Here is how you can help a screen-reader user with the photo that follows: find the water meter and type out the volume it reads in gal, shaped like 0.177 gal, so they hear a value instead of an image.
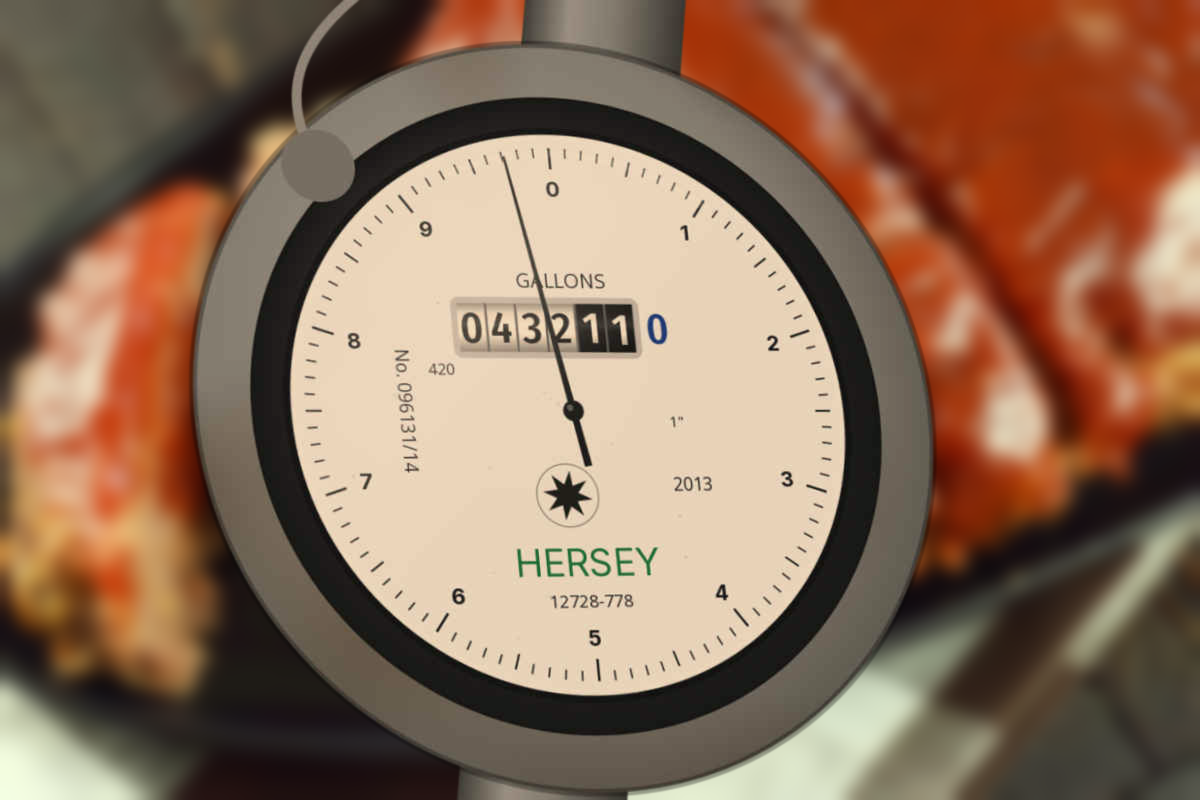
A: 432109.7 gal
